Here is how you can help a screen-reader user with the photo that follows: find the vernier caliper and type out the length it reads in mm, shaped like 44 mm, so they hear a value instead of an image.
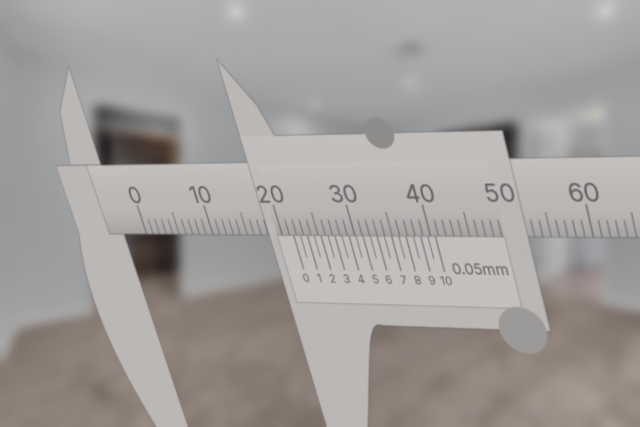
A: 21.6 mm
